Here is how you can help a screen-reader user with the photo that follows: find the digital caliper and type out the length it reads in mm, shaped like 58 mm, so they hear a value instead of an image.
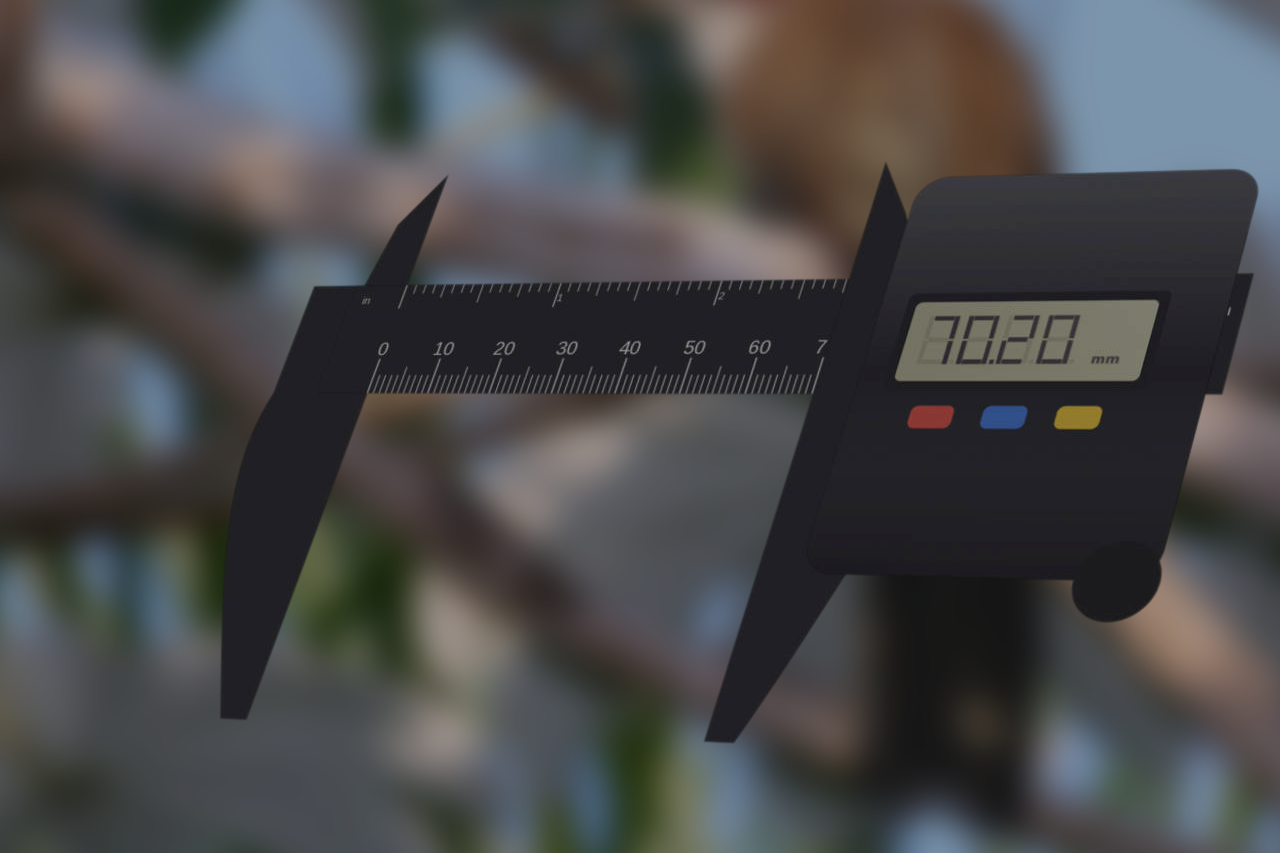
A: 70.20 mm
